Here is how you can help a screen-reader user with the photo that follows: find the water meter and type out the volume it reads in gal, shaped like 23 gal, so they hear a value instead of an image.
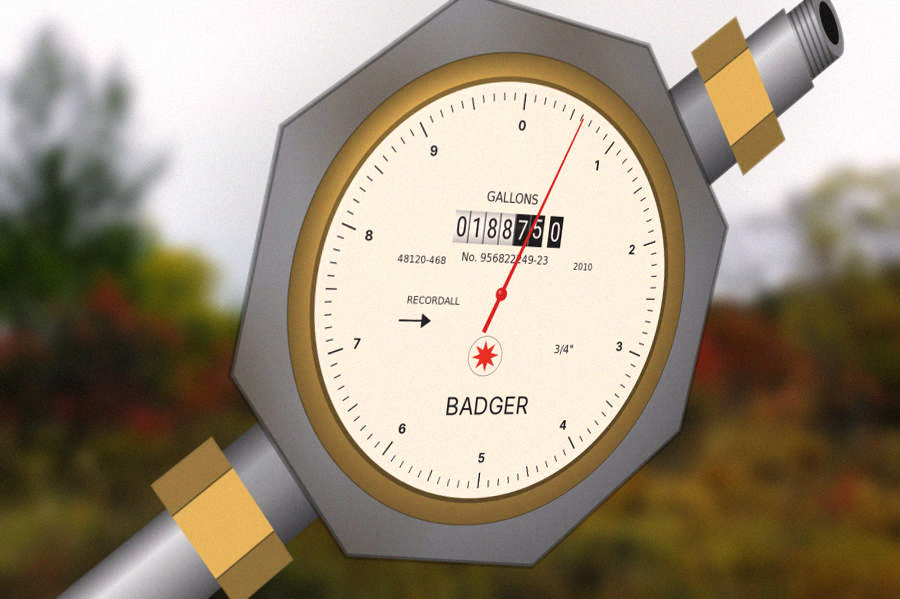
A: 188750.6 gal
